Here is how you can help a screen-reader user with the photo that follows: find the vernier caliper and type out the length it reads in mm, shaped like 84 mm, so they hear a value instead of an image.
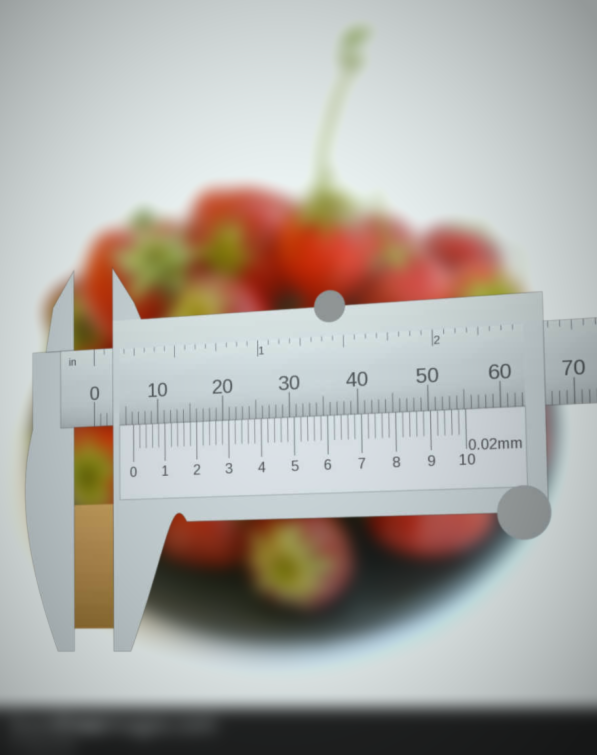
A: 6.2 mm
